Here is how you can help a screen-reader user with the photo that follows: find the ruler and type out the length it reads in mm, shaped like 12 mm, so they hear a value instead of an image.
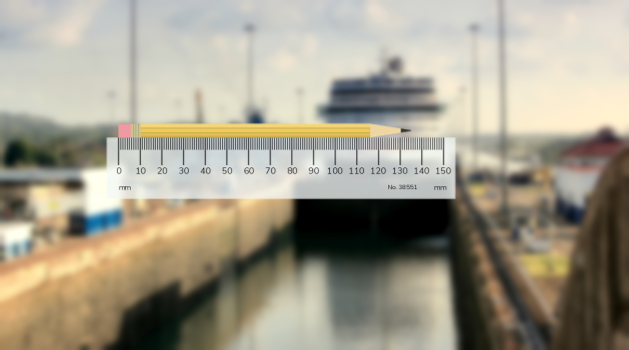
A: 135 mm
